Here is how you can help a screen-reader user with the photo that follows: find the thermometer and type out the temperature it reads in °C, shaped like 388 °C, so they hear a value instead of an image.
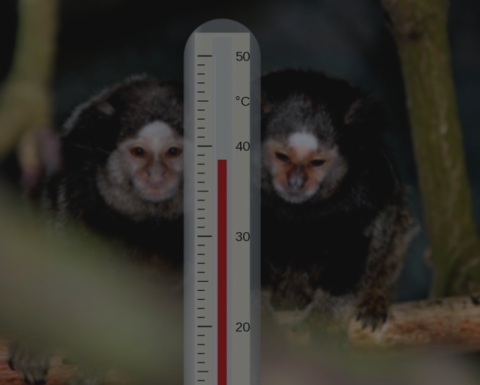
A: 38.5 °C
